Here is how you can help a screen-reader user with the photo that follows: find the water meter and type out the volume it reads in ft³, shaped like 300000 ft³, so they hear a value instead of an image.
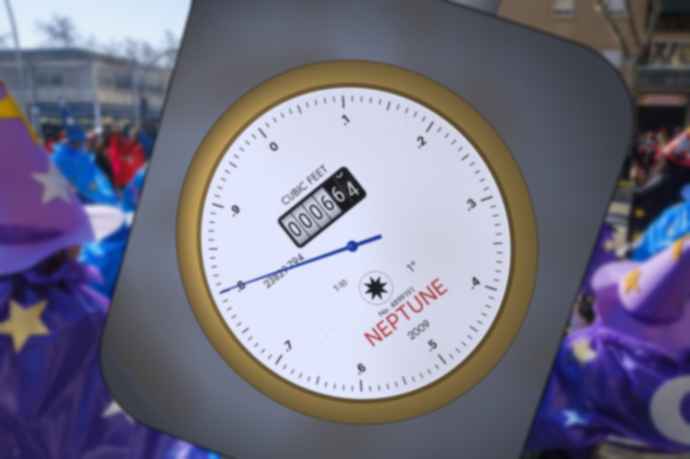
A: 663.80 ft³
